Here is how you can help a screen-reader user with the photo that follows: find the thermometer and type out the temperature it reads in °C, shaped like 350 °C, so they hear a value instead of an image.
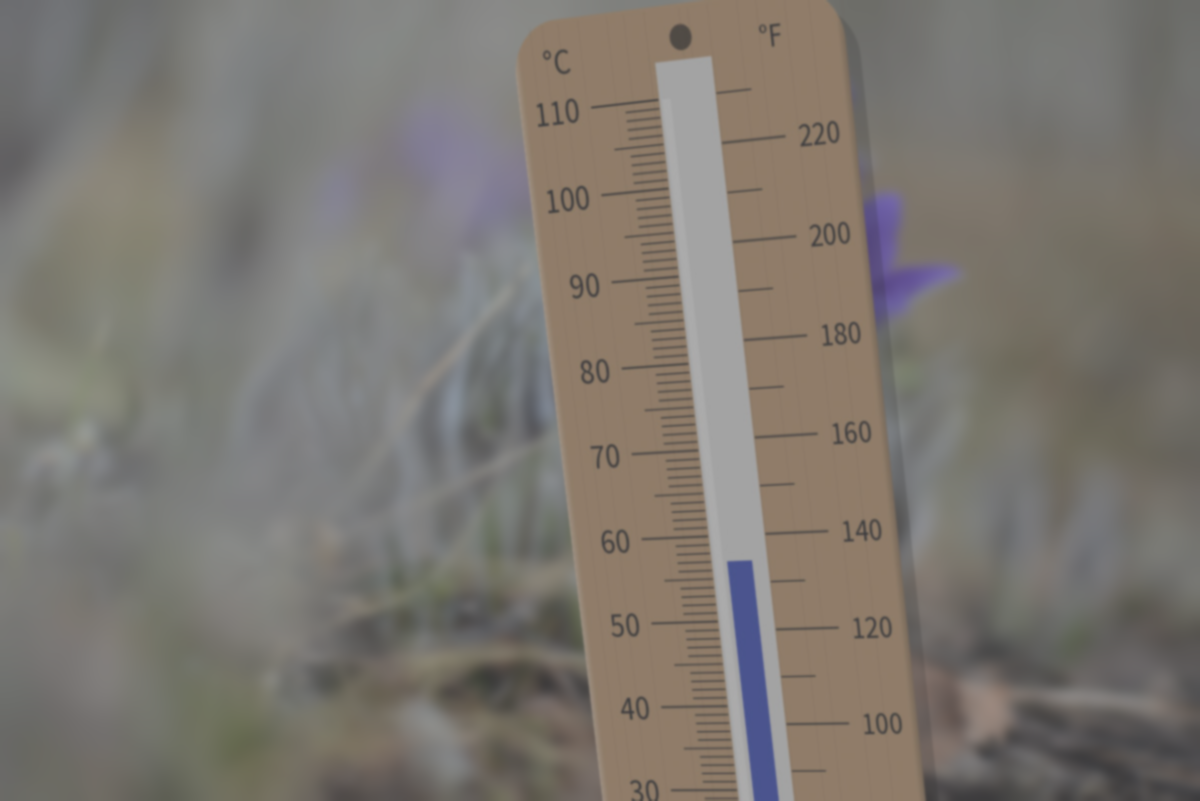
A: 57 °C
